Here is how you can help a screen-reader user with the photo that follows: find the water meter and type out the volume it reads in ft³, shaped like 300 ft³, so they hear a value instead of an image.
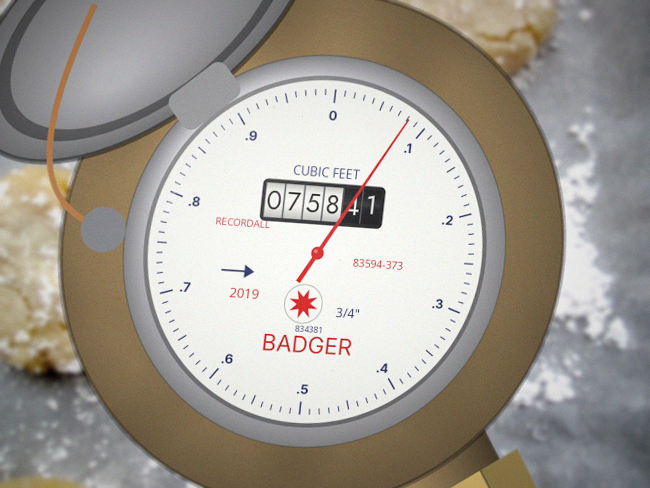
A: 75841.08 ft³
